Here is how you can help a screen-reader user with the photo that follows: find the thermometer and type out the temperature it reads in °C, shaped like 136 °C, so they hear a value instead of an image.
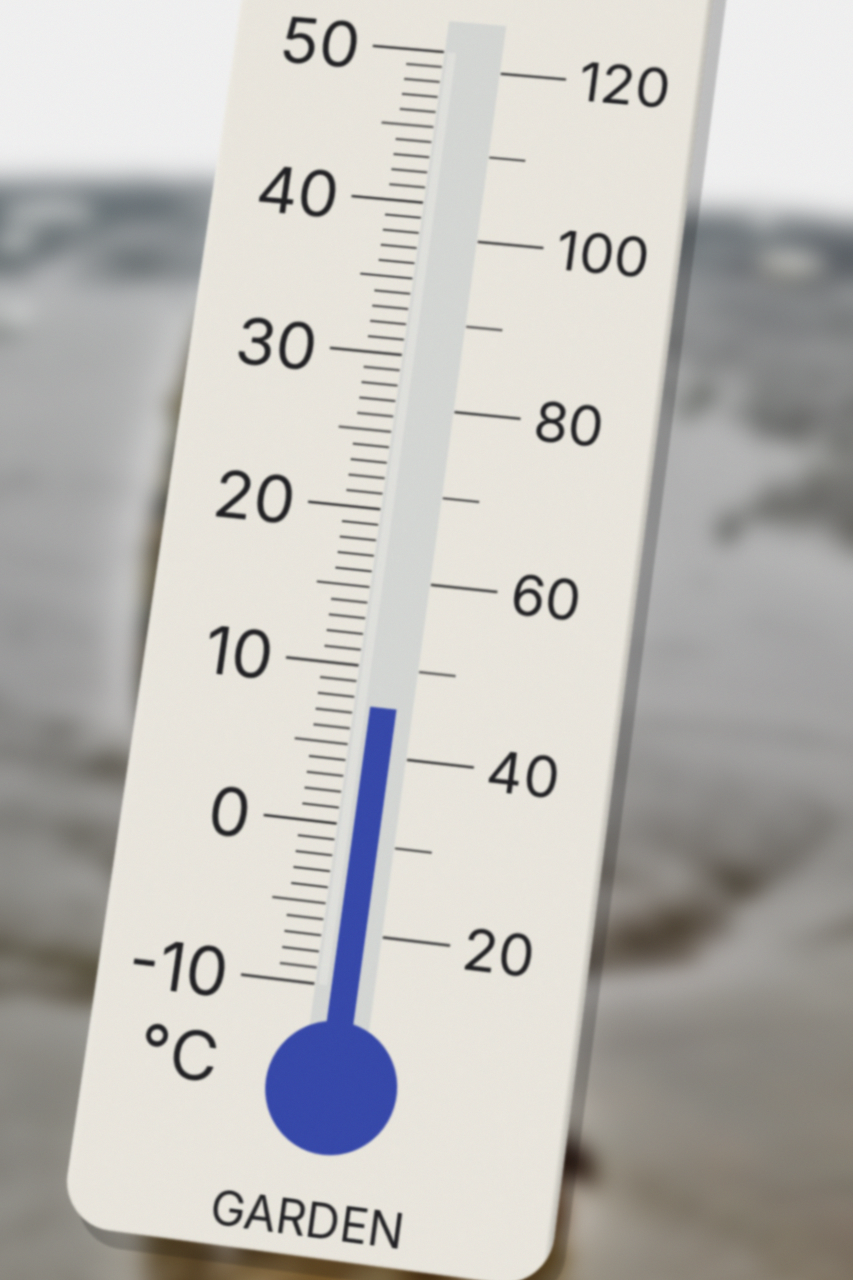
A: 7.5 °C
